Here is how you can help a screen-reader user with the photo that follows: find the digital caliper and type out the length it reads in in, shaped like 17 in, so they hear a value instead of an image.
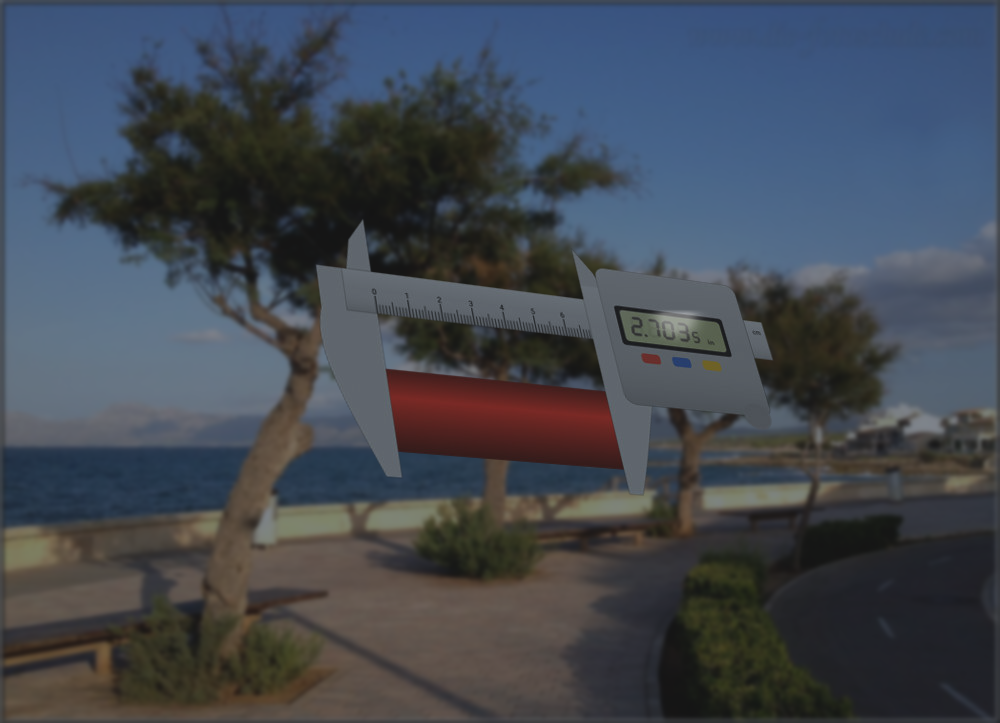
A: 2.7035 in
